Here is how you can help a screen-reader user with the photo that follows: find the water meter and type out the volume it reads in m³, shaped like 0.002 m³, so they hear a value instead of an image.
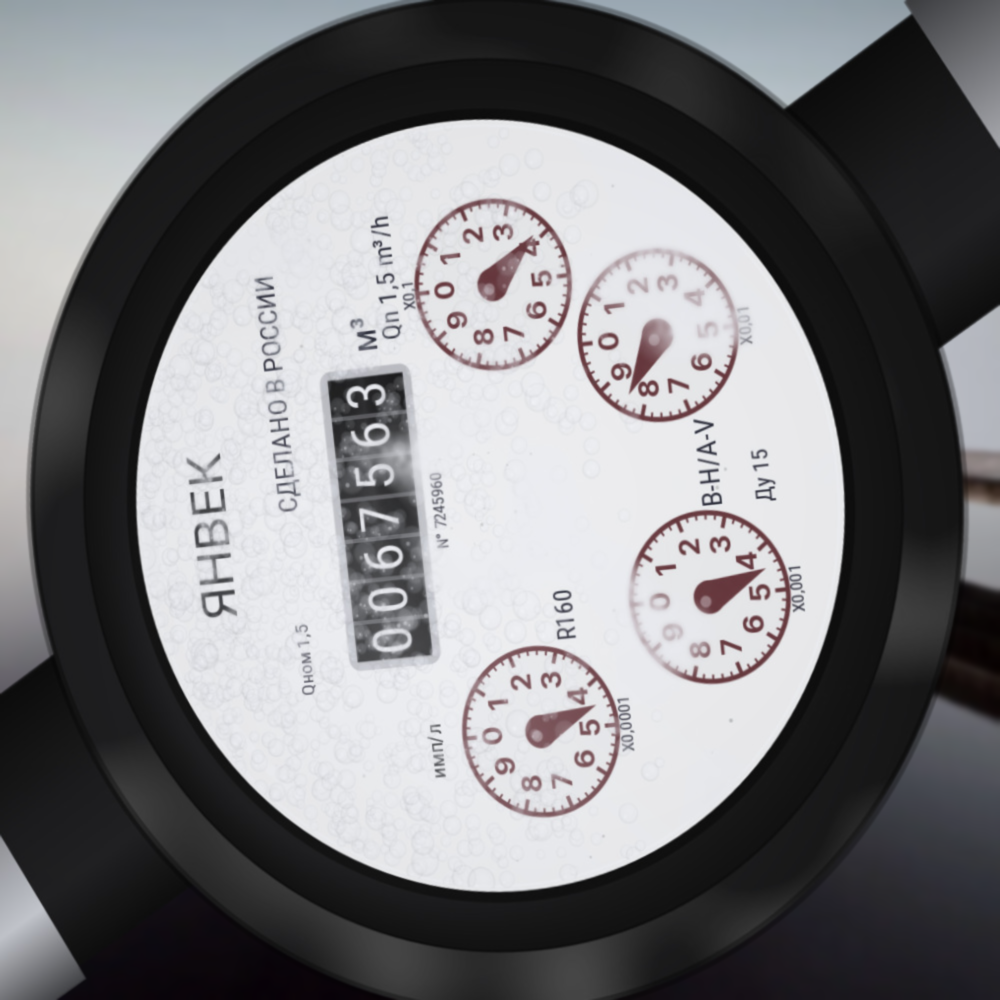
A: 67563.3844 m³
